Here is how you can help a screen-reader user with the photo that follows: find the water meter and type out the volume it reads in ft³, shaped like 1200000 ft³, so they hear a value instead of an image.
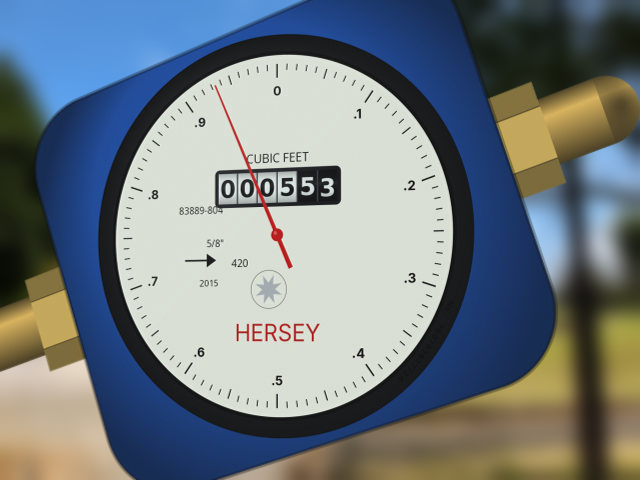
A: 552.93 ft³
